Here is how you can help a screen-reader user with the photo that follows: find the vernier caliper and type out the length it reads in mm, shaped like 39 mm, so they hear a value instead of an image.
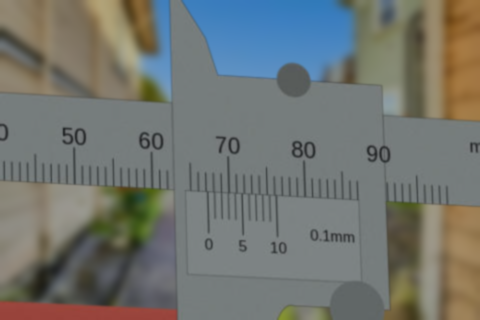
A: 67.2 mm
